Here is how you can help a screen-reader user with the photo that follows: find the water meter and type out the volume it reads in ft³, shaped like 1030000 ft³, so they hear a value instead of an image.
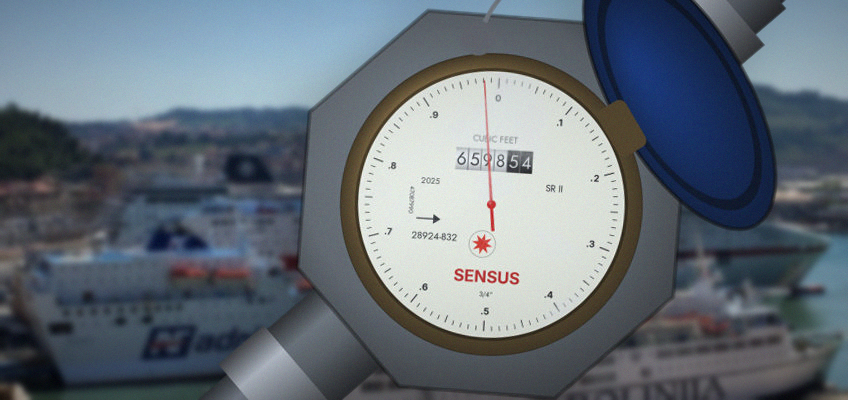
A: 659853.98 ft³
